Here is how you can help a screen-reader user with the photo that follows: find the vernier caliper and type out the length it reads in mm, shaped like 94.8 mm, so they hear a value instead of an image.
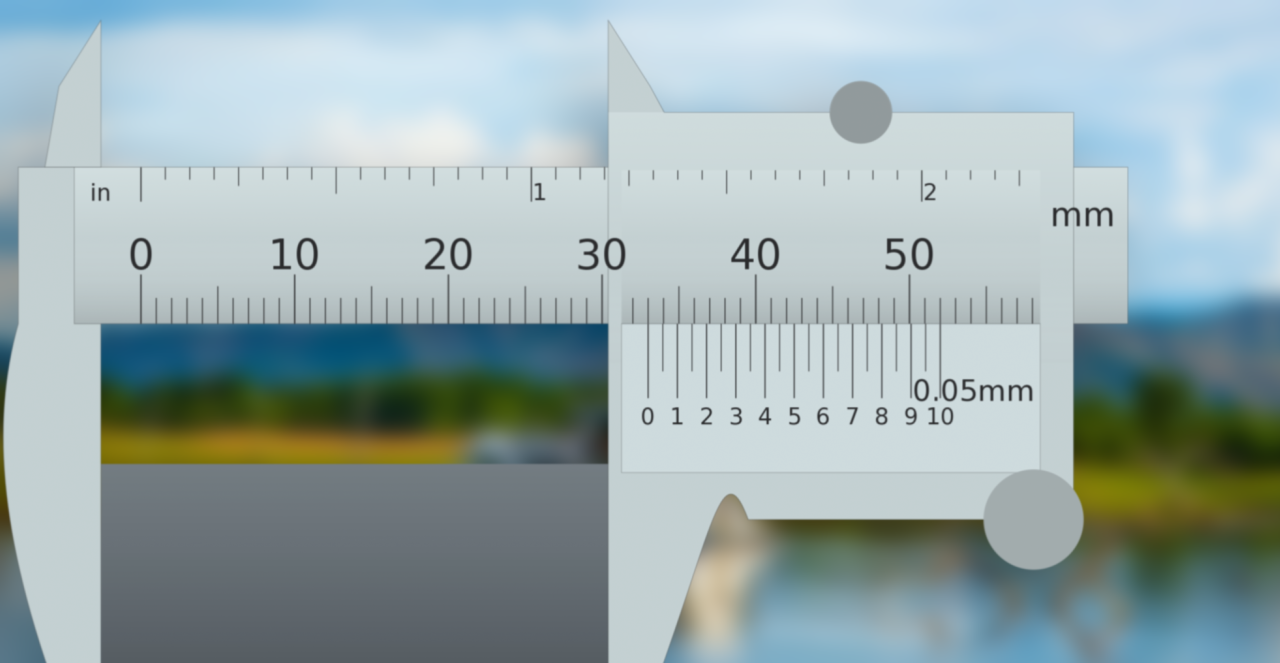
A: 33.0 mm
